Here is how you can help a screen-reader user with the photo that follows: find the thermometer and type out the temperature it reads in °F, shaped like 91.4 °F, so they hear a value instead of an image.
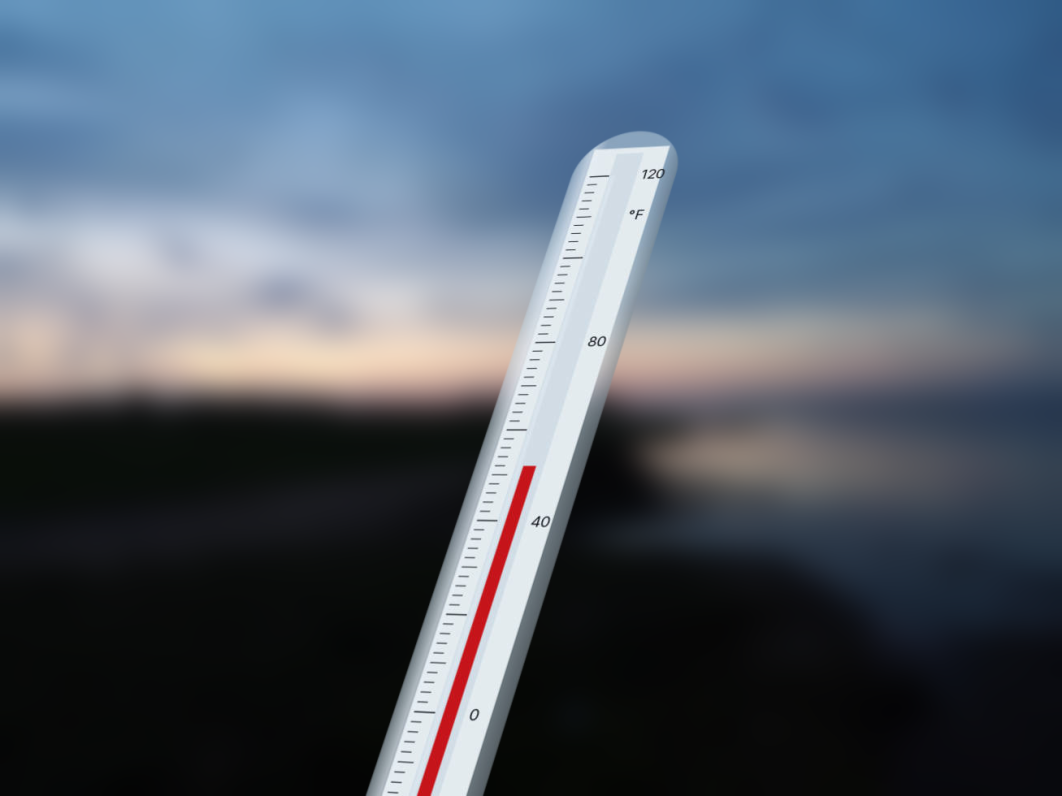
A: 52 °F
